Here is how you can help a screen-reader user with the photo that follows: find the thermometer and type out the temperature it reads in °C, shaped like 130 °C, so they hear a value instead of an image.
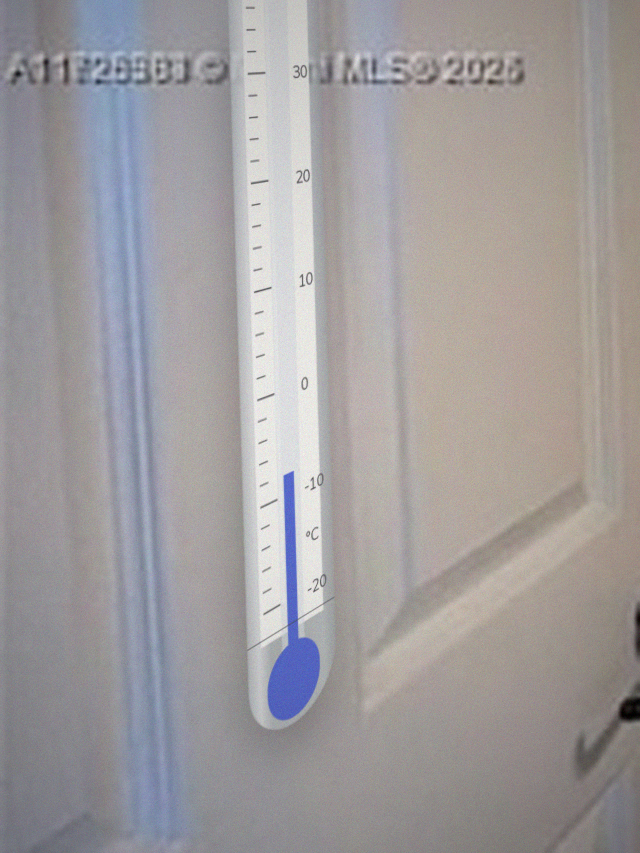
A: -8 °C
